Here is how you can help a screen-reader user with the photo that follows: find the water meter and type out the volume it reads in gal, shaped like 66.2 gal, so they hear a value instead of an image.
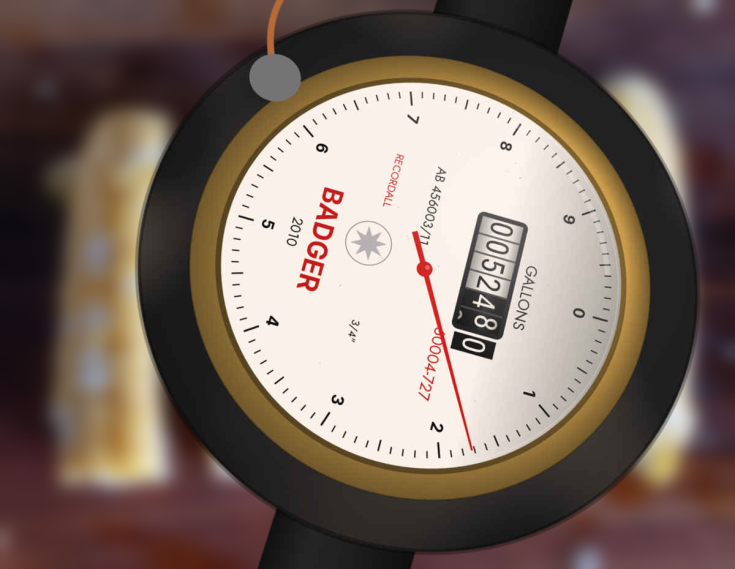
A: 52481.7 gal
